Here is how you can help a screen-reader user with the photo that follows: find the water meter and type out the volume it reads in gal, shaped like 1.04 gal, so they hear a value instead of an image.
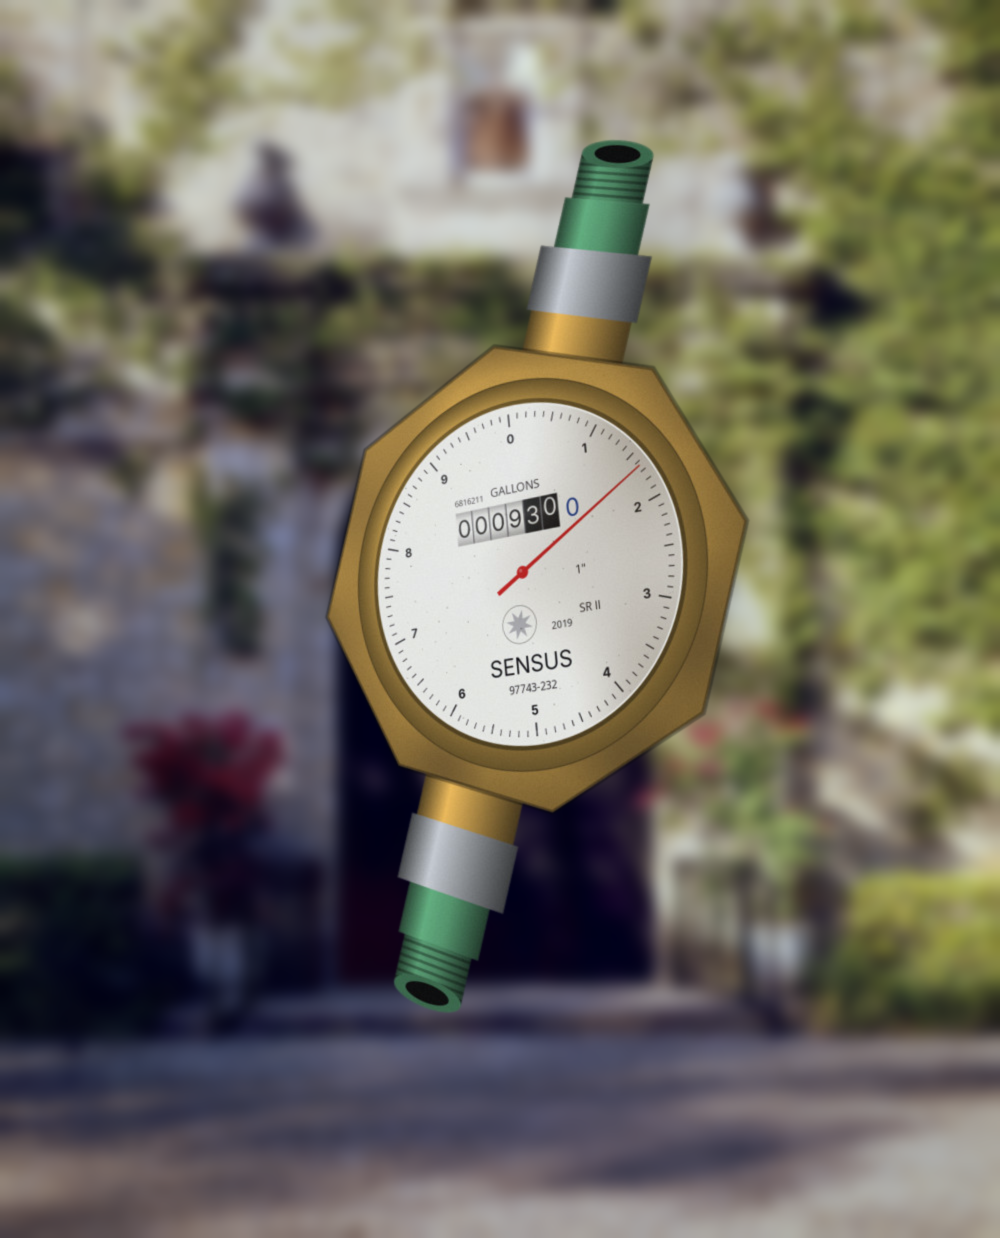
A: 9301.6 gal
